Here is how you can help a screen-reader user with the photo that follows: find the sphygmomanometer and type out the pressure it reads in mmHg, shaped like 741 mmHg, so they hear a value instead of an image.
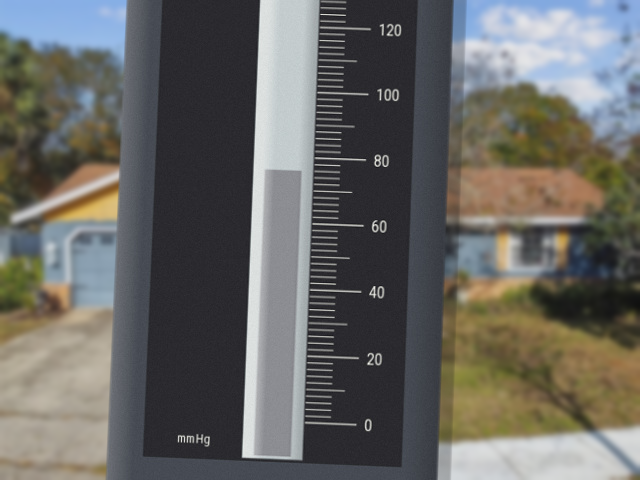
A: 76 mmHg
